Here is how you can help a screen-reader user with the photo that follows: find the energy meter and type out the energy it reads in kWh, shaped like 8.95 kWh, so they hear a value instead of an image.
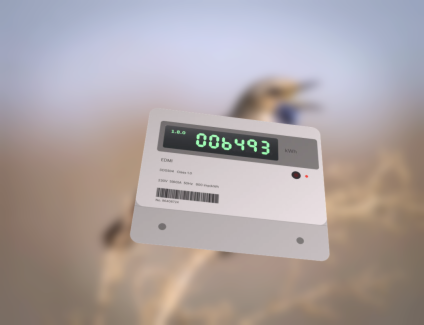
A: 6493 kWh
